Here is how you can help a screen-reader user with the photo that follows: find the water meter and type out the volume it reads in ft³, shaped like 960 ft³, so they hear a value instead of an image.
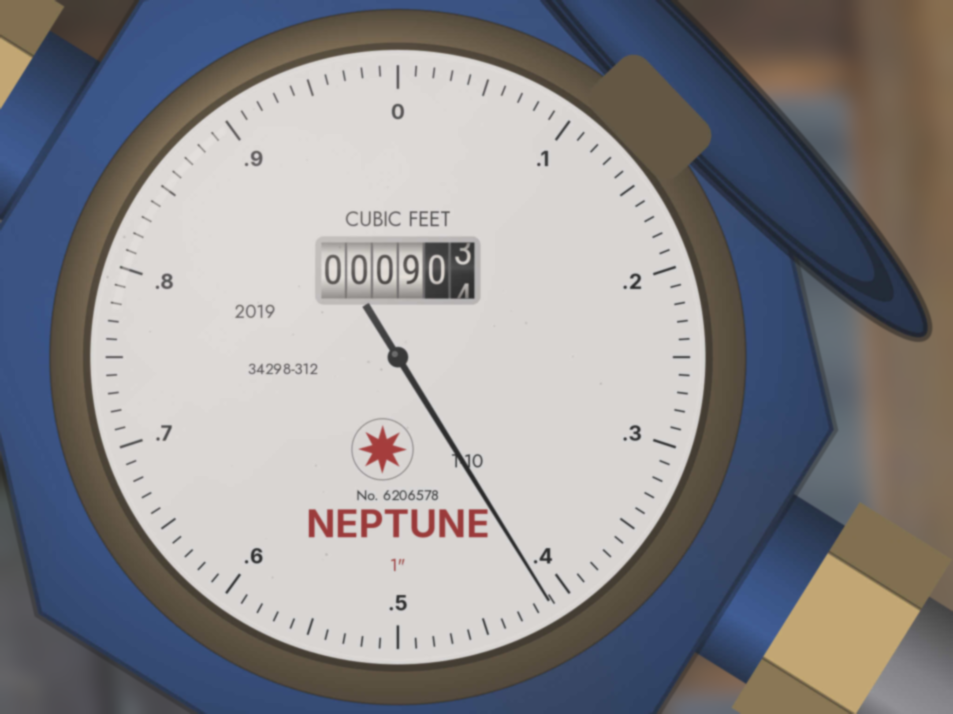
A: 903.41 ft³
